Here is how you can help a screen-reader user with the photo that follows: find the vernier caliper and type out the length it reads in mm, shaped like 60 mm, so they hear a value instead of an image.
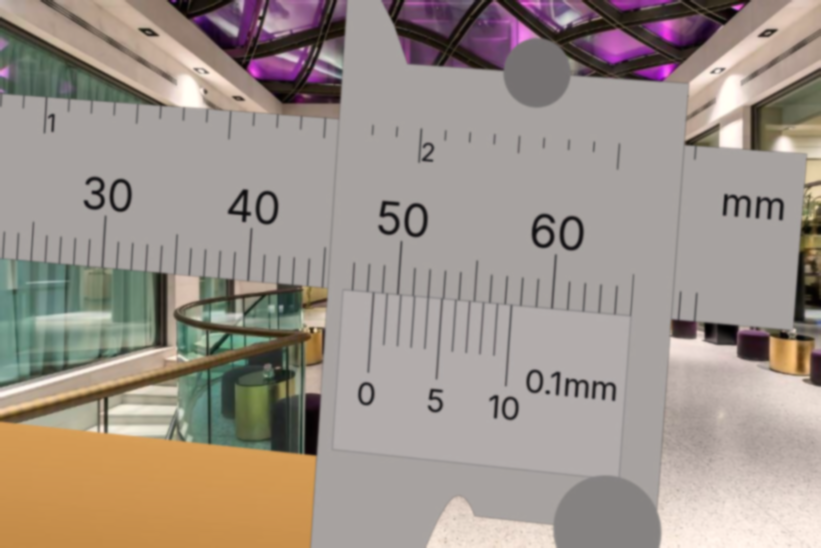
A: 48.4 mm
